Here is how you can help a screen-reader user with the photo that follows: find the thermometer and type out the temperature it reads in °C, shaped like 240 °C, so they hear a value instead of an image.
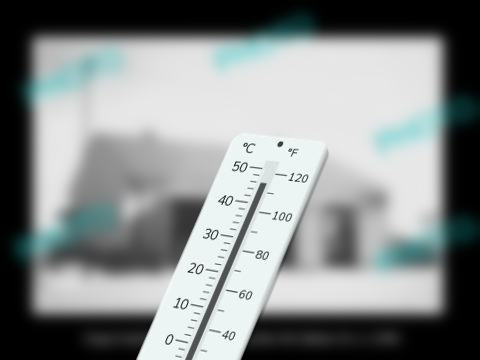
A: 46 °C
